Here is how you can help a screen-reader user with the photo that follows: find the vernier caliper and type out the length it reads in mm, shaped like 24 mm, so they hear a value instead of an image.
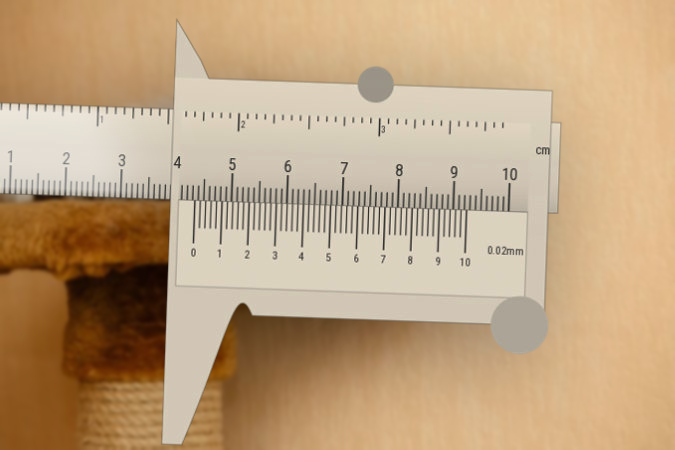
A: 43.4 mm
